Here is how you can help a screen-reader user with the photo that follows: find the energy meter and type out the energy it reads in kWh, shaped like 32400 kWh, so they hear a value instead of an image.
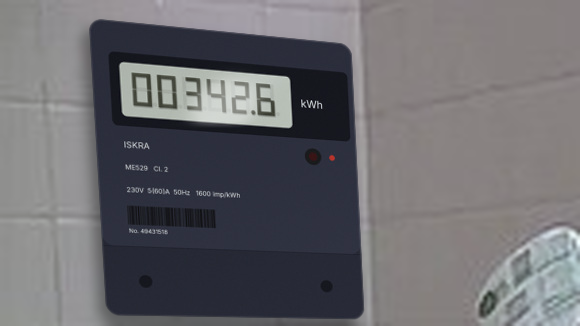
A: 342.6 kWh
